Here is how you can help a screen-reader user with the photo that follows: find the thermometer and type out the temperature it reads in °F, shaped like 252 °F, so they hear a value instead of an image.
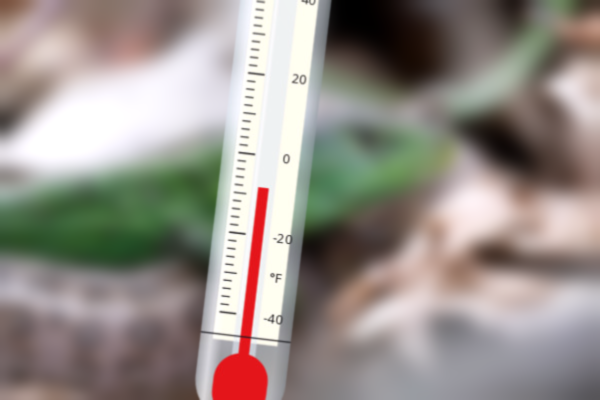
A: -8 °F
